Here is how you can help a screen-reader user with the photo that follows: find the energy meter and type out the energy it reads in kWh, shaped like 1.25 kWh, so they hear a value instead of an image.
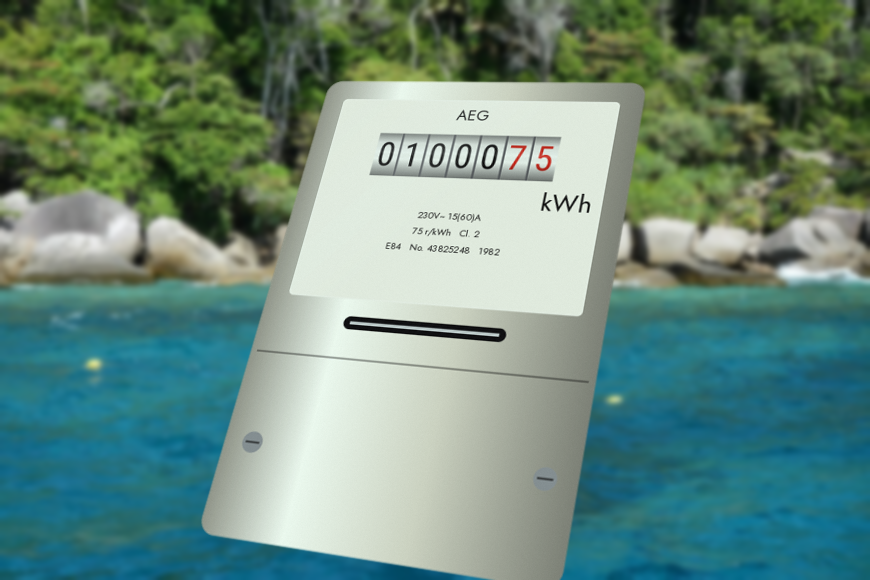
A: 1000.75 kWh
